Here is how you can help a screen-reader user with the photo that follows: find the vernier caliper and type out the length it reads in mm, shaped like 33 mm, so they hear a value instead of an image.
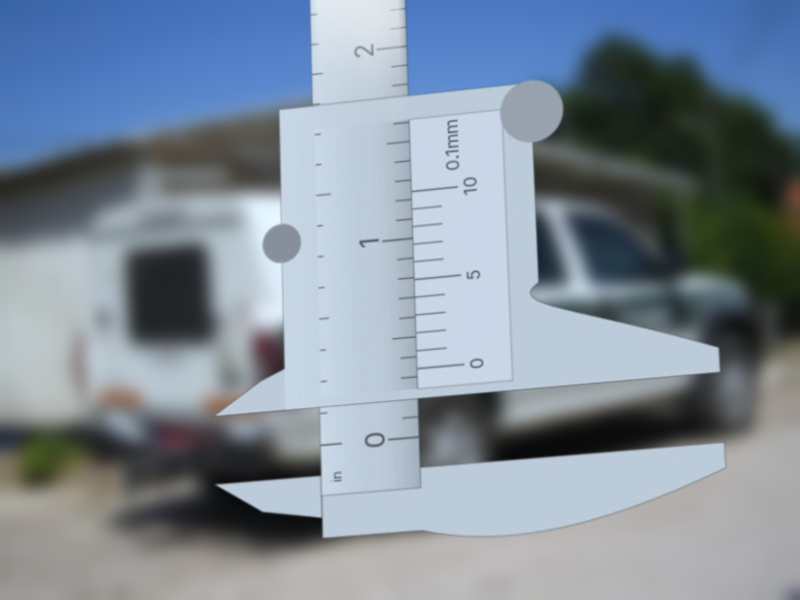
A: 3.4 mm
